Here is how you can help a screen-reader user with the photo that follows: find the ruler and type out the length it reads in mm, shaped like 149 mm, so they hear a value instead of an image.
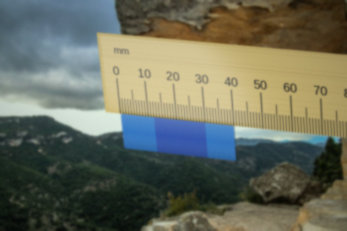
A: 40 mm
